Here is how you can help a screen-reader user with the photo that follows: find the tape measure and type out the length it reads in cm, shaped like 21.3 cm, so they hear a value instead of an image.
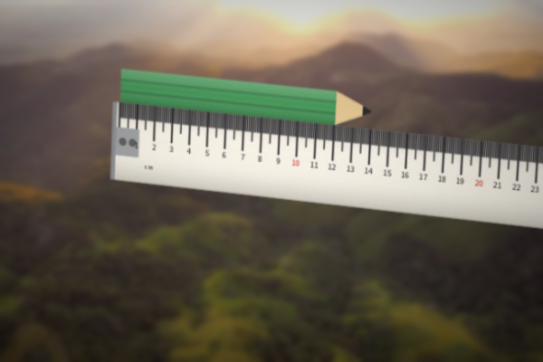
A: 14 cm
